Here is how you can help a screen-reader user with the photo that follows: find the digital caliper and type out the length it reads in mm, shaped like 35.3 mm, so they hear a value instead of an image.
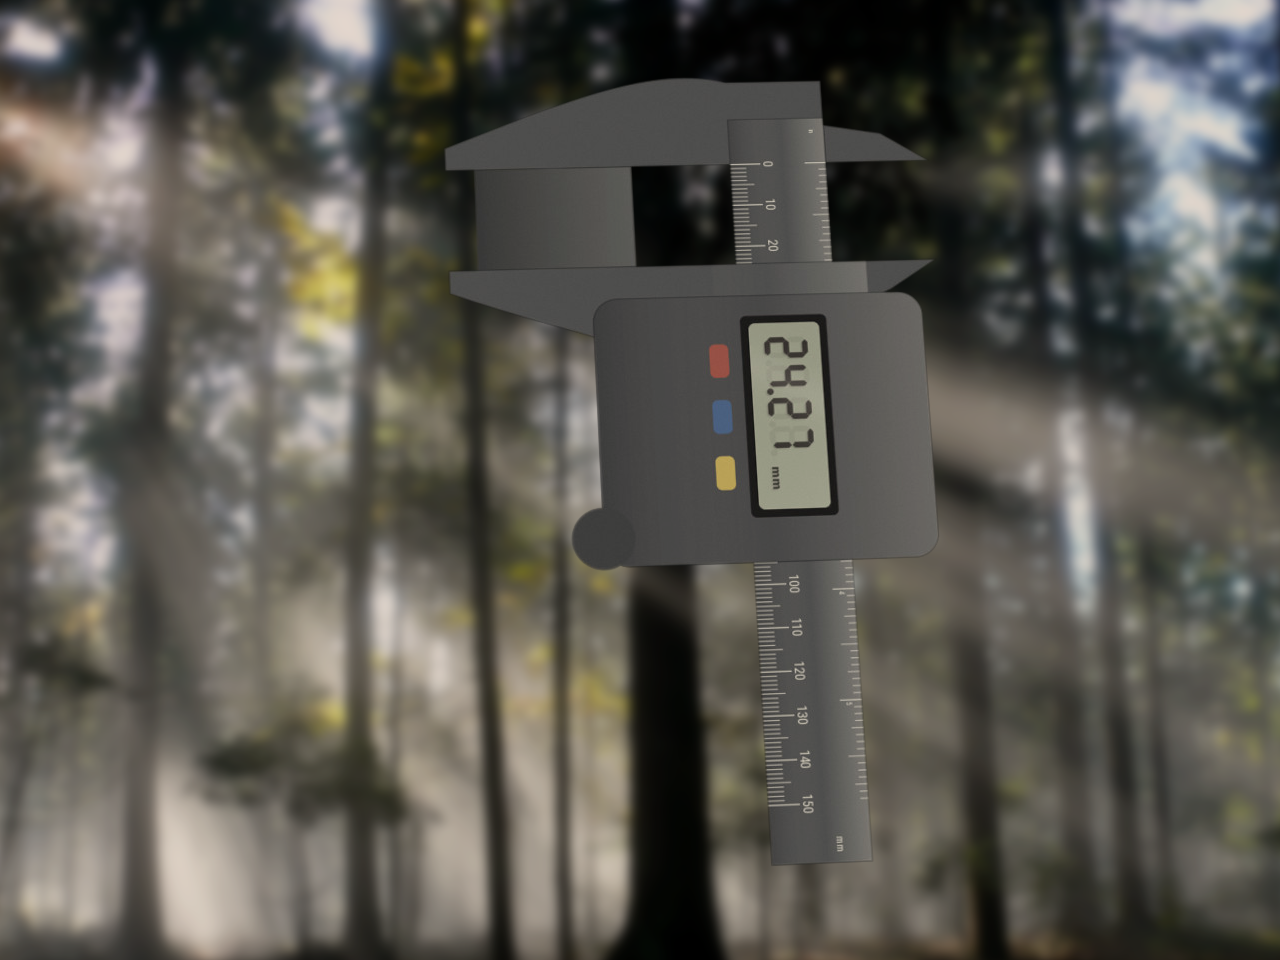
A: 24.27 mm
